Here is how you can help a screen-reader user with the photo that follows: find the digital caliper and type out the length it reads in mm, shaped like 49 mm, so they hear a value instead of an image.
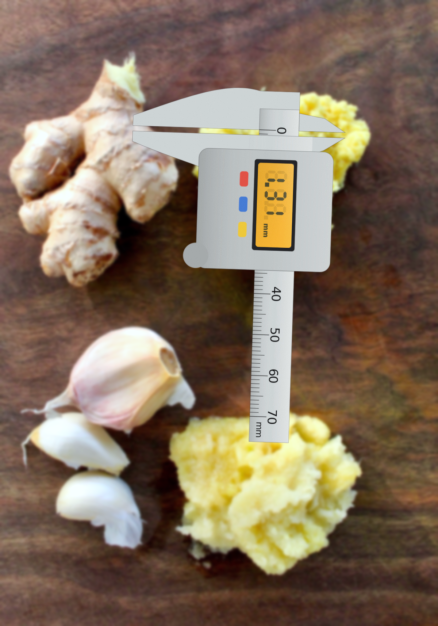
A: 1.31 mm
